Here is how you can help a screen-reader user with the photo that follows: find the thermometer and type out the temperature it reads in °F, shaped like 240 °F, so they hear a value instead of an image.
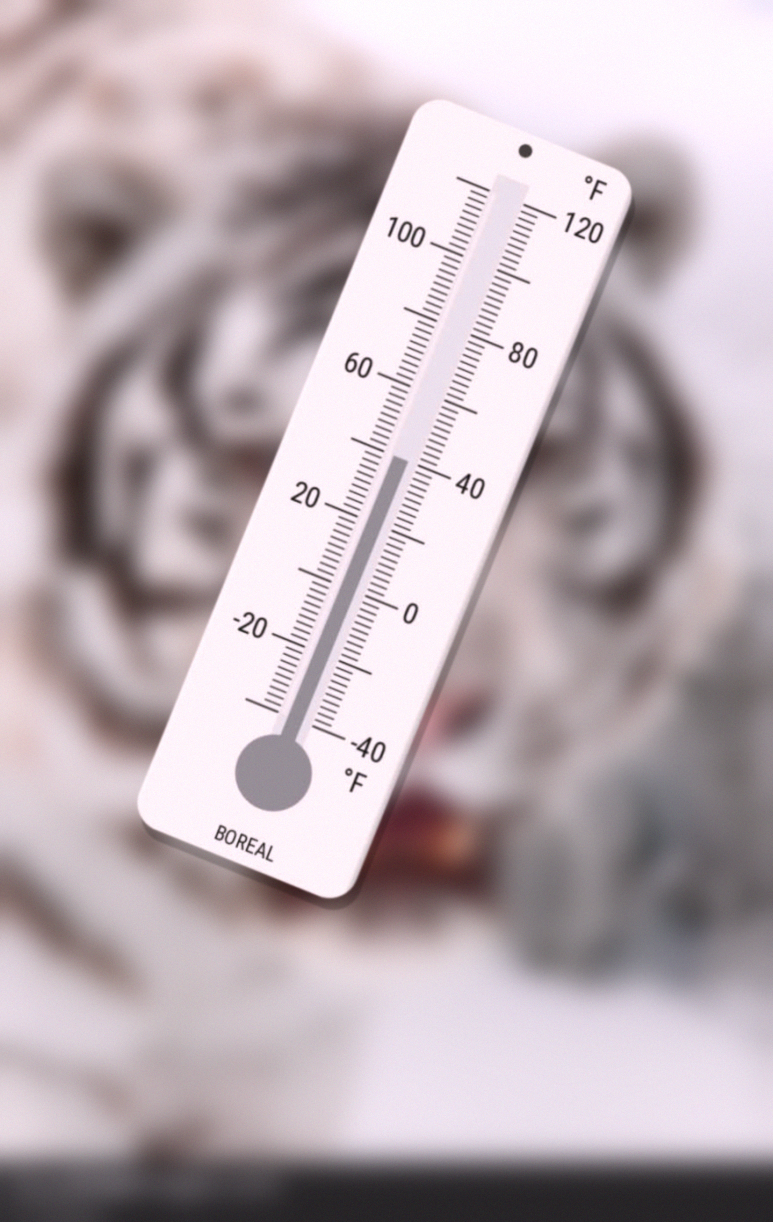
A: 40 °F
